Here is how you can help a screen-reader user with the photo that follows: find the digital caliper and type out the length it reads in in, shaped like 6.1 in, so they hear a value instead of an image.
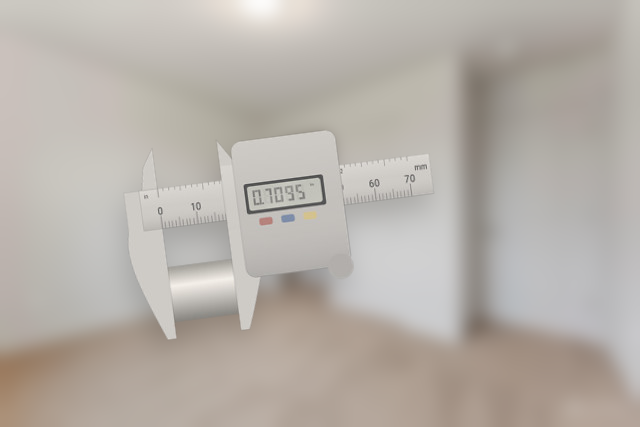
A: 0.7095 in
